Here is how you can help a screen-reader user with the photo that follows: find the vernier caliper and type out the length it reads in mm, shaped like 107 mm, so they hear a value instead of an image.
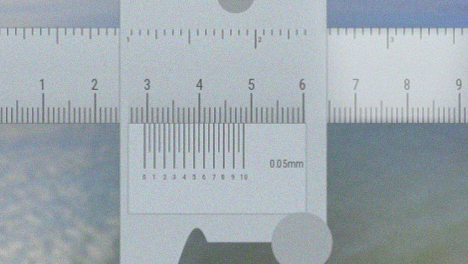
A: 29.5 mm
